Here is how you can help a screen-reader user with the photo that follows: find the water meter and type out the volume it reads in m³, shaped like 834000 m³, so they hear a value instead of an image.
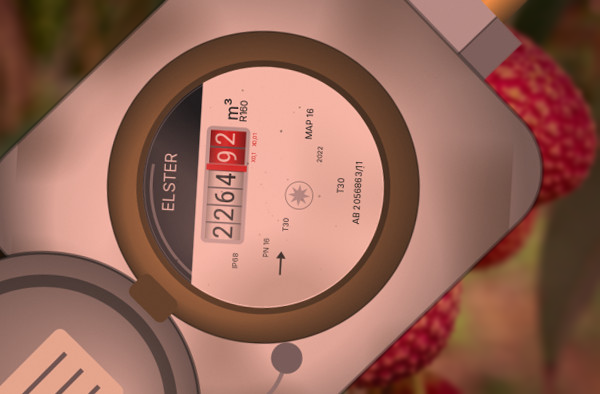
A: 2264.92 m³
